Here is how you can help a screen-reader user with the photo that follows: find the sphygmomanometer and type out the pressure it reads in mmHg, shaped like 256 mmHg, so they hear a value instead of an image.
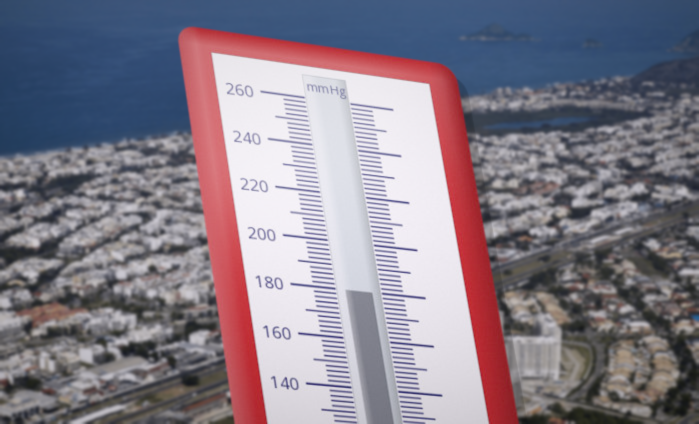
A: 180 mmHg
